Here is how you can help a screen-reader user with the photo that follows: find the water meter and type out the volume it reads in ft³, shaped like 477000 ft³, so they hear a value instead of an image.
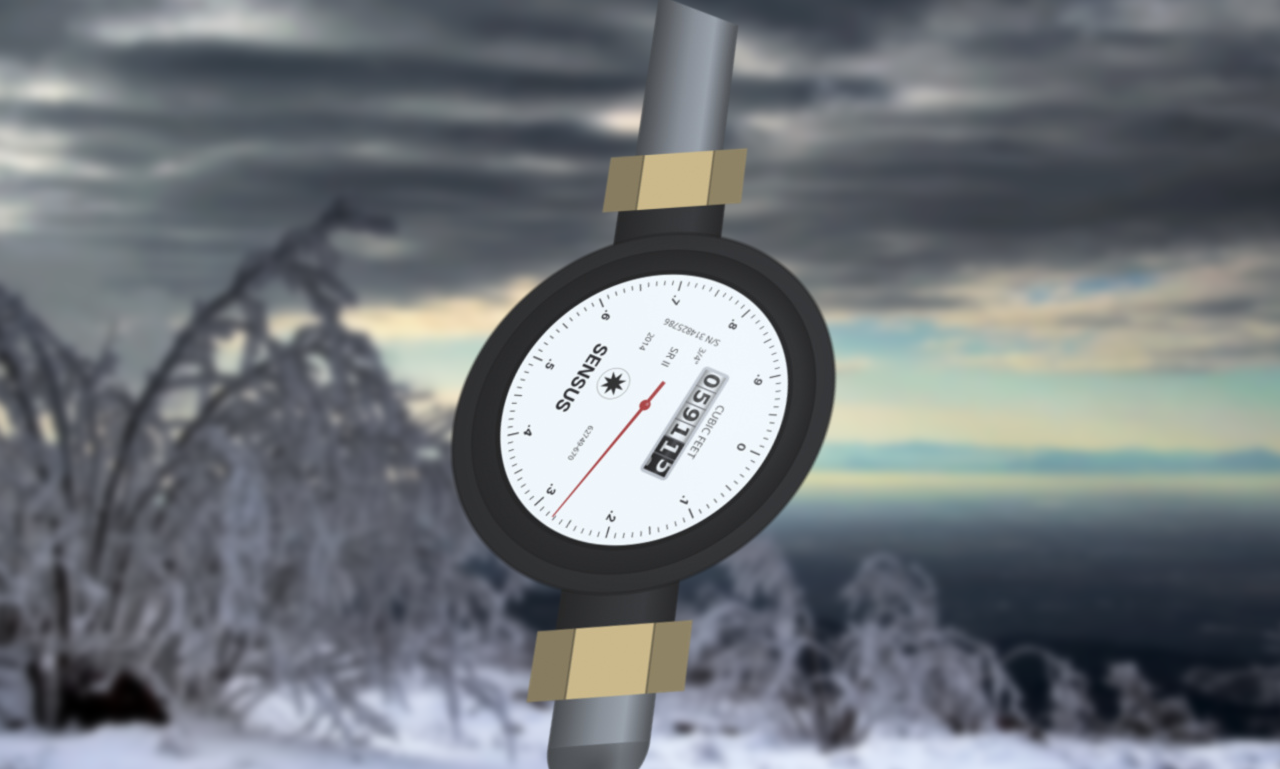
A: 59115.27 ft³
